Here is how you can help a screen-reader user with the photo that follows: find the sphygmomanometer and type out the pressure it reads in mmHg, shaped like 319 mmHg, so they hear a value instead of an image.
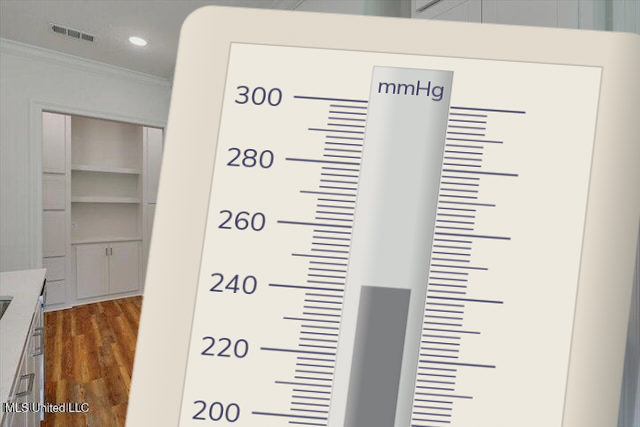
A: 242 mmHg
